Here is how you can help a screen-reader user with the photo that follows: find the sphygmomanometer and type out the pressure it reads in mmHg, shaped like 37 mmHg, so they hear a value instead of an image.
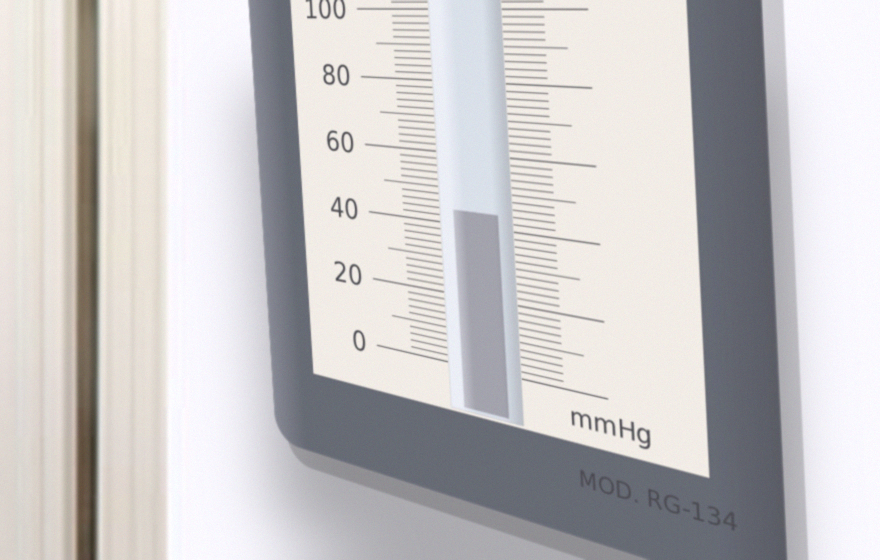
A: 44 mmHg
